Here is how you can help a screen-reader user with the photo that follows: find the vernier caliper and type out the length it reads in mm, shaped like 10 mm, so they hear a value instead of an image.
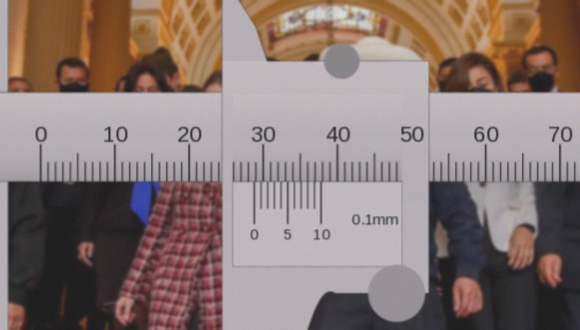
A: 28.8 mm
